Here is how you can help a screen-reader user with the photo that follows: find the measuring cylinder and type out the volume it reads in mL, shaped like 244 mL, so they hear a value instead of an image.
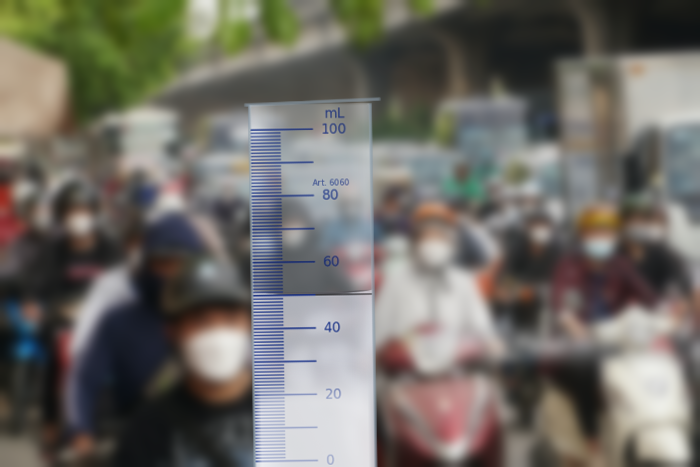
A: 50 mL
